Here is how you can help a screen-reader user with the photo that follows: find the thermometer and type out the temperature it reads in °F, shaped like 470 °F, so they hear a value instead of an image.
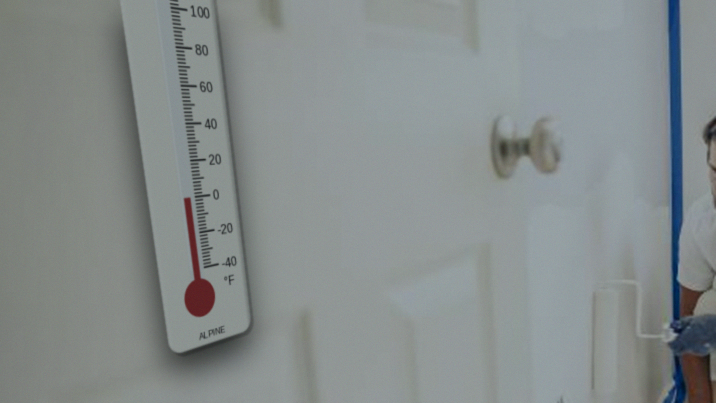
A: 0 °F
